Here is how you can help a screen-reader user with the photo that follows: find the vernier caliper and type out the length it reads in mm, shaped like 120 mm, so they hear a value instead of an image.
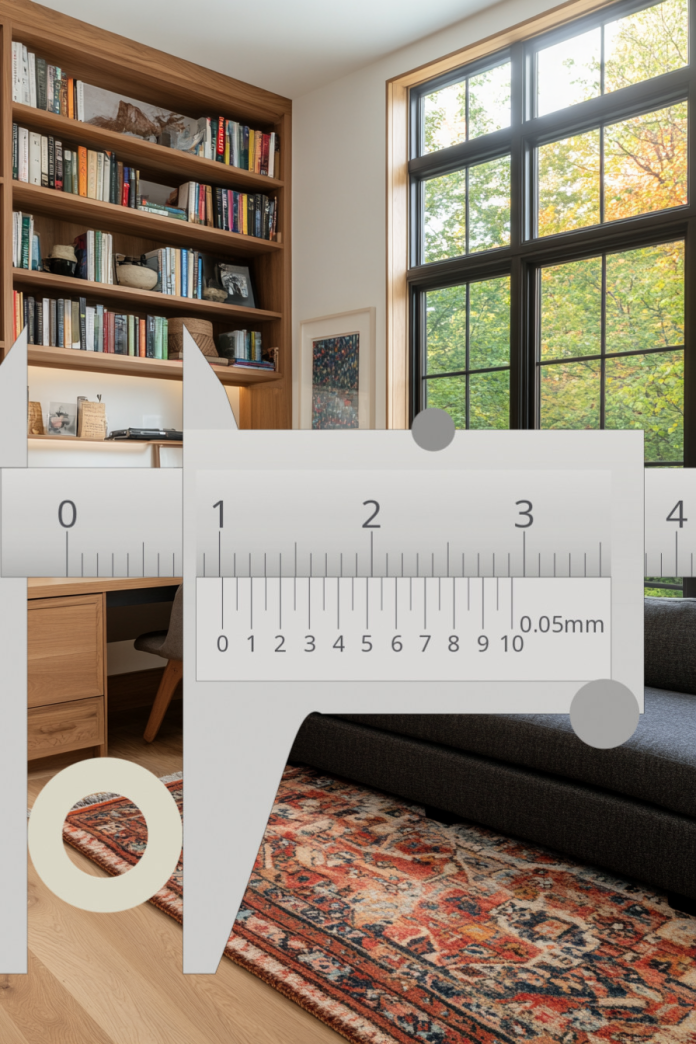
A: 10.2 mm
